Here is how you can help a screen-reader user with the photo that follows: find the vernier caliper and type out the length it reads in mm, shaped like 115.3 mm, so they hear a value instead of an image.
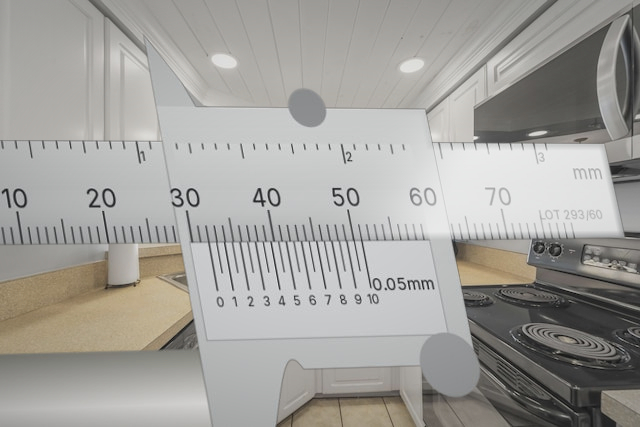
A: 32.0 mm
